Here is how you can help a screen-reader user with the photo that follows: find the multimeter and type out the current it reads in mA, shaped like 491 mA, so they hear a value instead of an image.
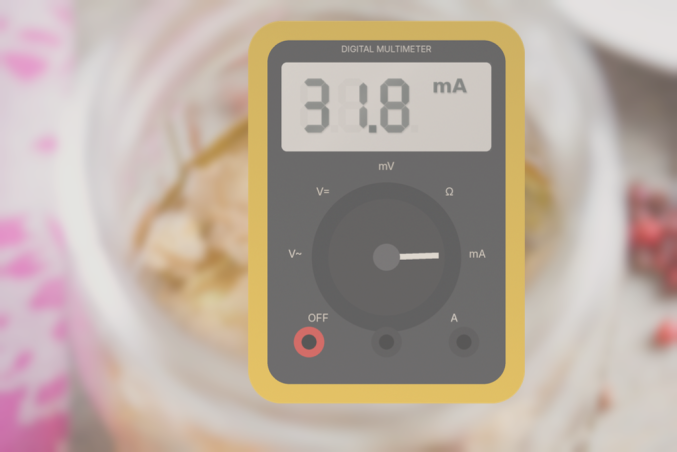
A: 31.8 mA
